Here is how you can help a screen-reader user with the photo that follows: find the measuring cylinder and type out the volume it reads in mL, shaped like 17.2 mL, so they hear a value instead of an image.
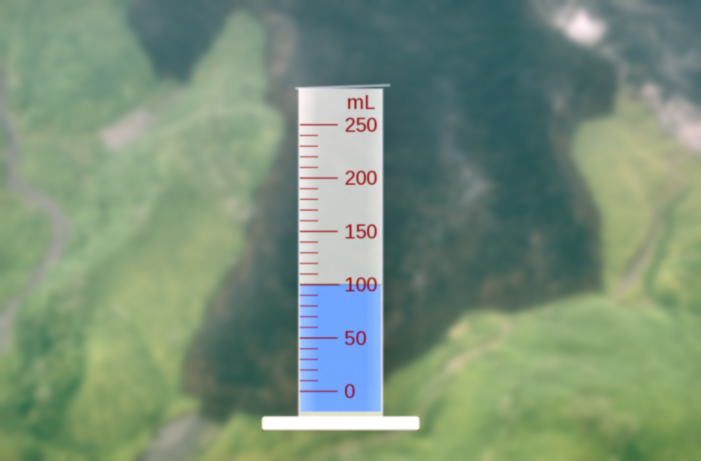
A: 100 mL
